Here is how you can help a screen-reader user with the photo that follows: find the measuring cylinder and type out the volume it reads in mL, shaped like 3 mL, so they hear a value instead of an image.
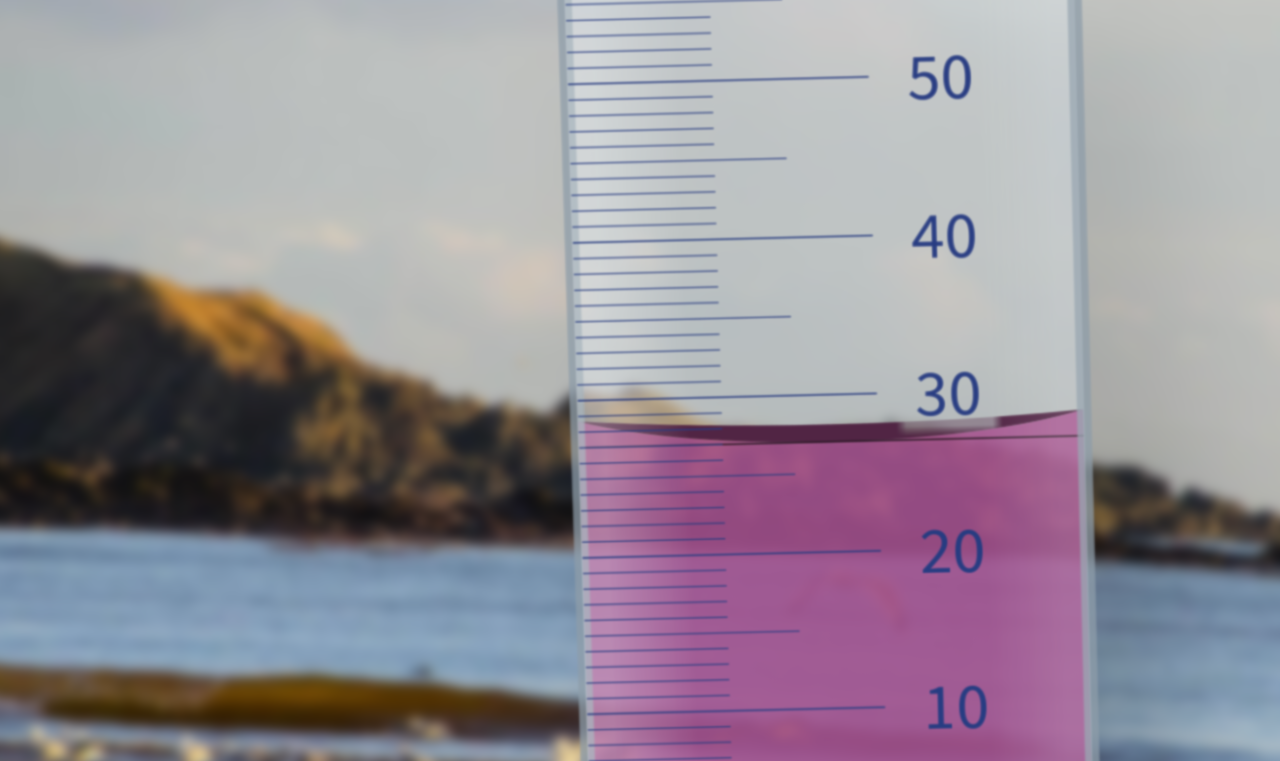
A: 27 mL
